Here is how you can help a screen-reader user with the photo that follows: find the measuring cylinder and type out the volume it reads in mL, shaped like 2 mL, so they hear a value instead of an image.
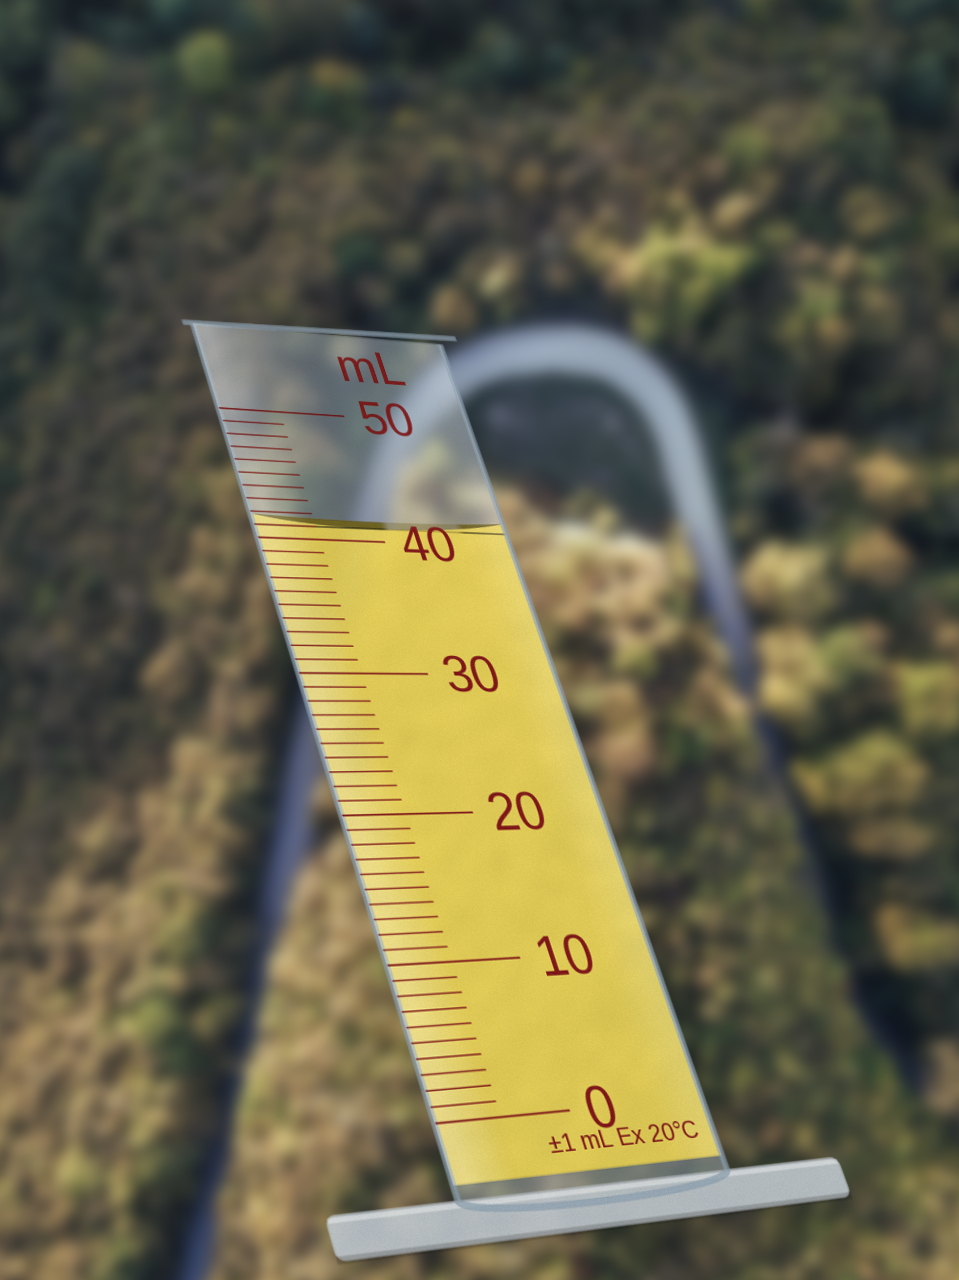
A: 41 mL
